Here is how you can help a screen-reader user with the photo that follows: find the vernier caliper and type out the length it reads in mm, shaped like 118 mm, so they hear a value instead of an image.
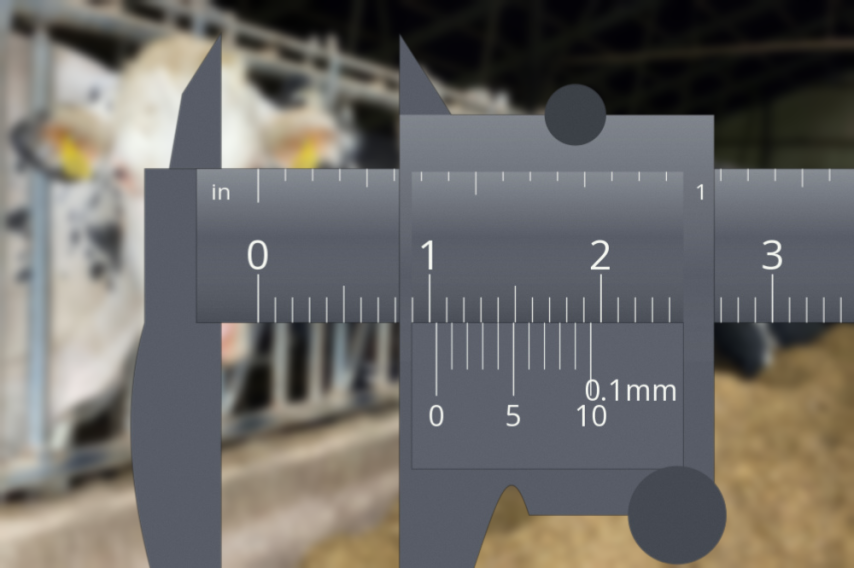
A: 10.4 mm
